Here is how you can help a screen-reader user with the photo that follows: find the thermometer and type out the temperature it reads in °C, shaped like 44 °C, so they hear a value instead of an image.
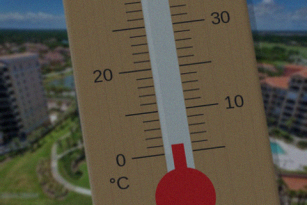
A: 2 °C
